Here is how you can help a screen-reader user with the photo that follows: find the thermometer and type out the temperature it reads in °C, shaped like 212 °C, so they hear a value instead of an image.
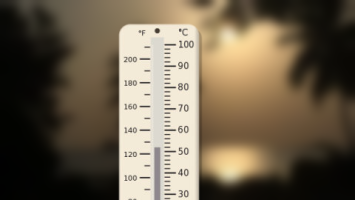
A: 52 °C
